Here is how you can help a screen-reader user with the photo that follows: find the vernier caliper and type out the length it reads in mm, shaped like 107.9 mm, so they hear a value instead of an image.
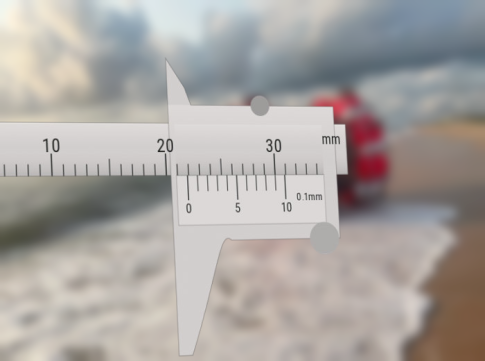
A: 21.9 mm
